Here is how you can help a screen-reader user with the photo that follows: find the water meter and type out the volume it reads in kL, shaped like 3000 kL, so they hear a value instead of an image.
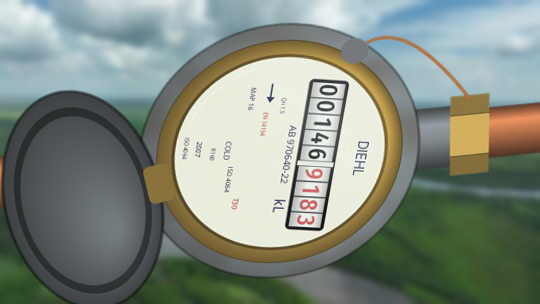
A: 146.9183 kL
